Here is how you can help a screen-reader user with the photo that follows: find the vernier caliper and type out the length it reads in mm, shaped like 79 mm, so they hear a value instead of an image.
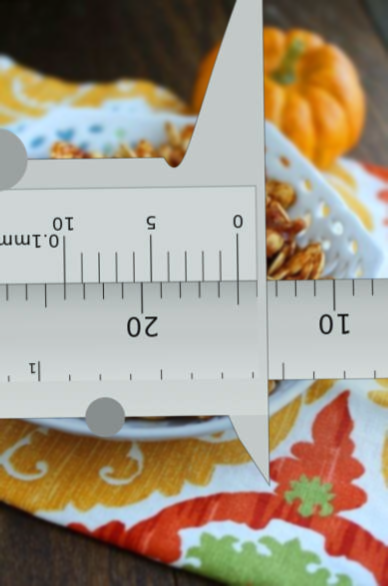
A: 15.0 mm
